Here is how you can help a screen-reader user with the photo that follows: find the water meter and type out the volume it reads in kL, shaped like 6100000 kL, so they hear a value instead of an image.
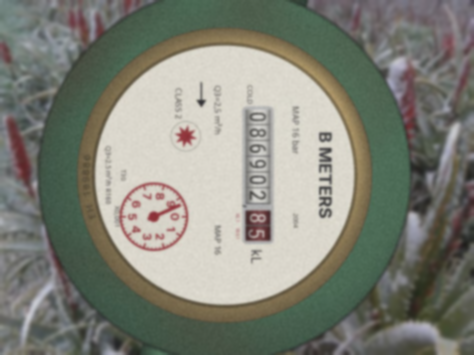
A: 86902.849 kL
